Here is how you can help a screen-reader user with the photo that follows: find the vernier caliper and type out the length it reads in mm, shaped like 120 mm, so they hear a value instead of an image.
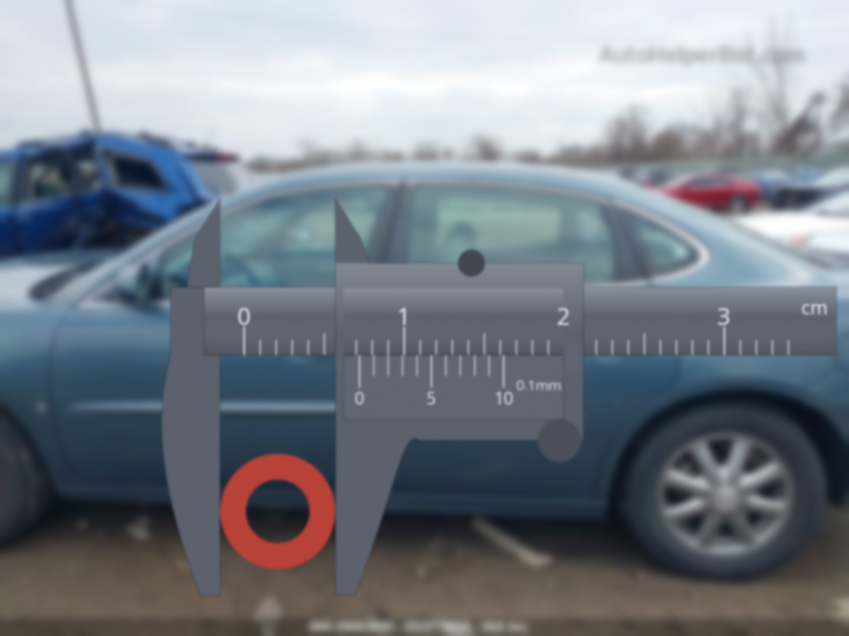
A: 7.2 mm
